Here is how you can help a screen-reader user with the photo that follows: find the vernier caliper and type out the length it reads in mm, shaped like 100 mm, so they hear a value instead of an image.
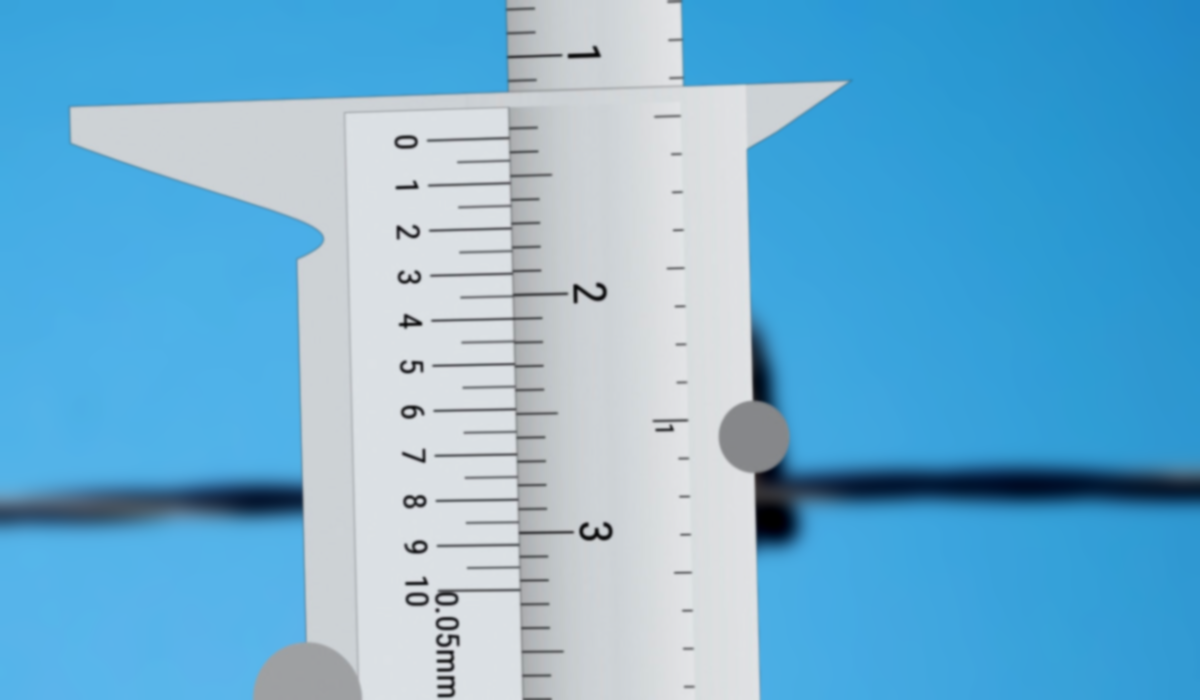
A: 13.4 mm
